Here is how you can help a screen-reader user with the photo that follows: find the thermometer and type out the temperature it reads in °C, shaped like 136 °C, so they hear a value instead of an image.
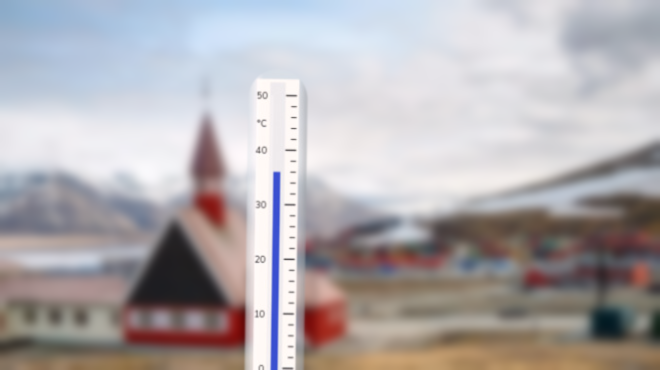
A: 36 °C
